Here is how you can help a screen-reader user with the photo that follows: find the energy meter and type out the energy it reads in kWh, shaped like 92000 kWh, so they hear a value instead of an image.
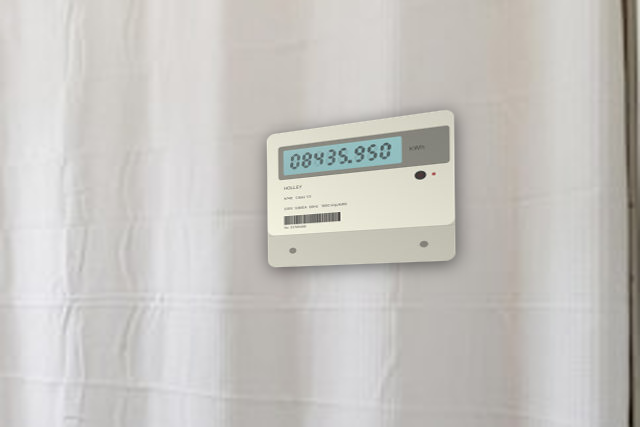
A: 8435.950 kWh
